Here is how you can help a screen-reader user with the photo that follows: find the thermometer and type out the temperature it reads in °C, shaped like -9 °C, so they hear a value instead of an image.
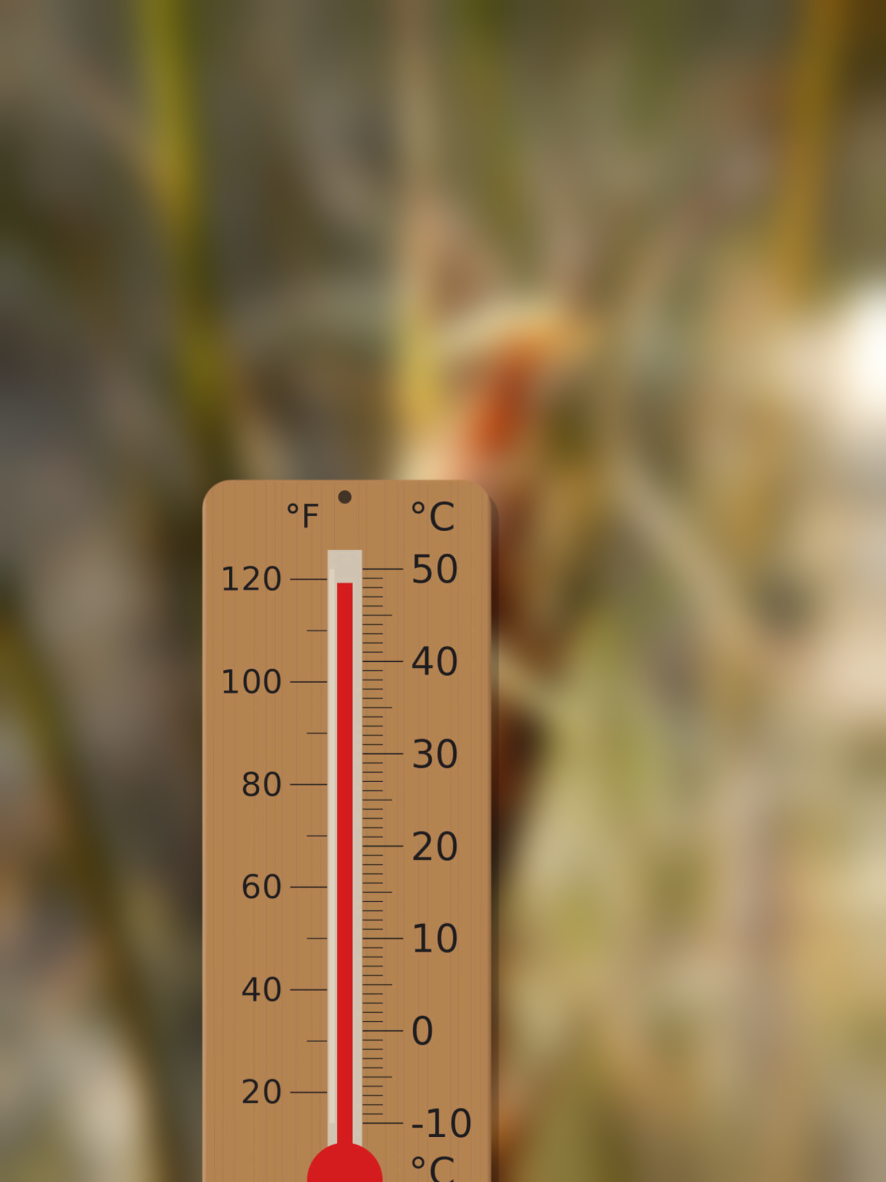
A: 48.5 °C
